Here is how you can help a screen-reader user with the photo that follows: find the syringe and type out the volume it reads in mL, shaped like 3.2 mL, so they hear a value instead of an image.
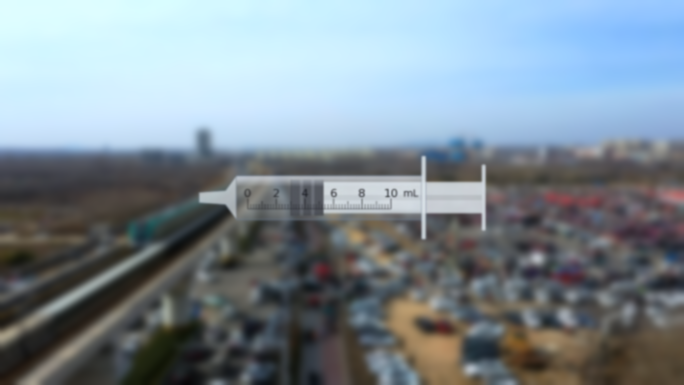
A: 3 mL
